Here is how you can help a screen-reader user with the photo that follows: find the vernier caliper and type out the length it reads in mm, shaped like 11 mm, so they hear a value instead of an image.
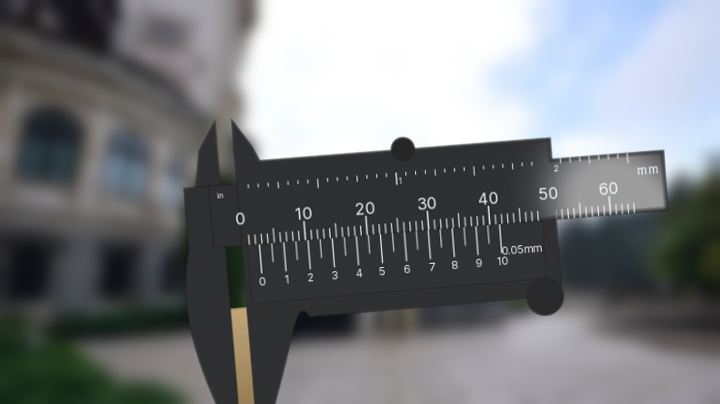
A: 2.6 mm
